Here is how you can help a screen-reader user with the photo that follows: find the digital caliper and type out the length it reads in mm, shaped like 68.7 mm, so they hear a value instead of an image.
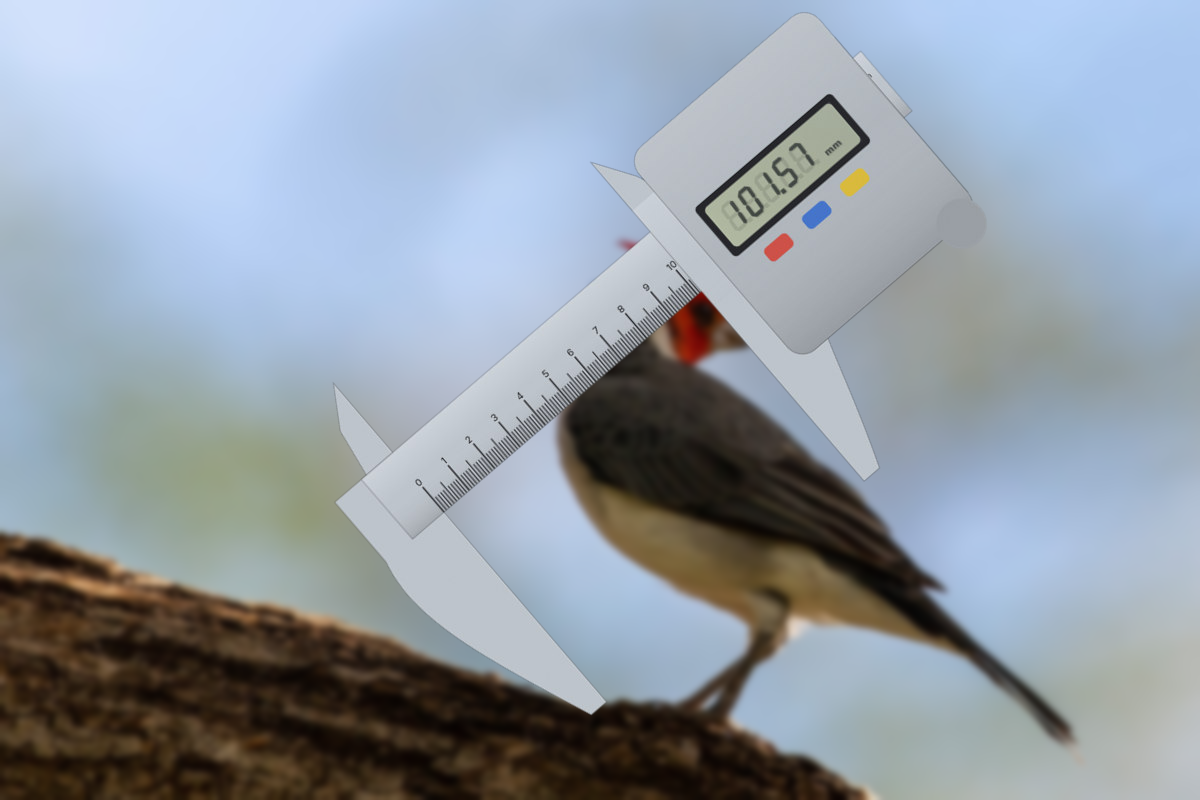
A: 101.57 mm
